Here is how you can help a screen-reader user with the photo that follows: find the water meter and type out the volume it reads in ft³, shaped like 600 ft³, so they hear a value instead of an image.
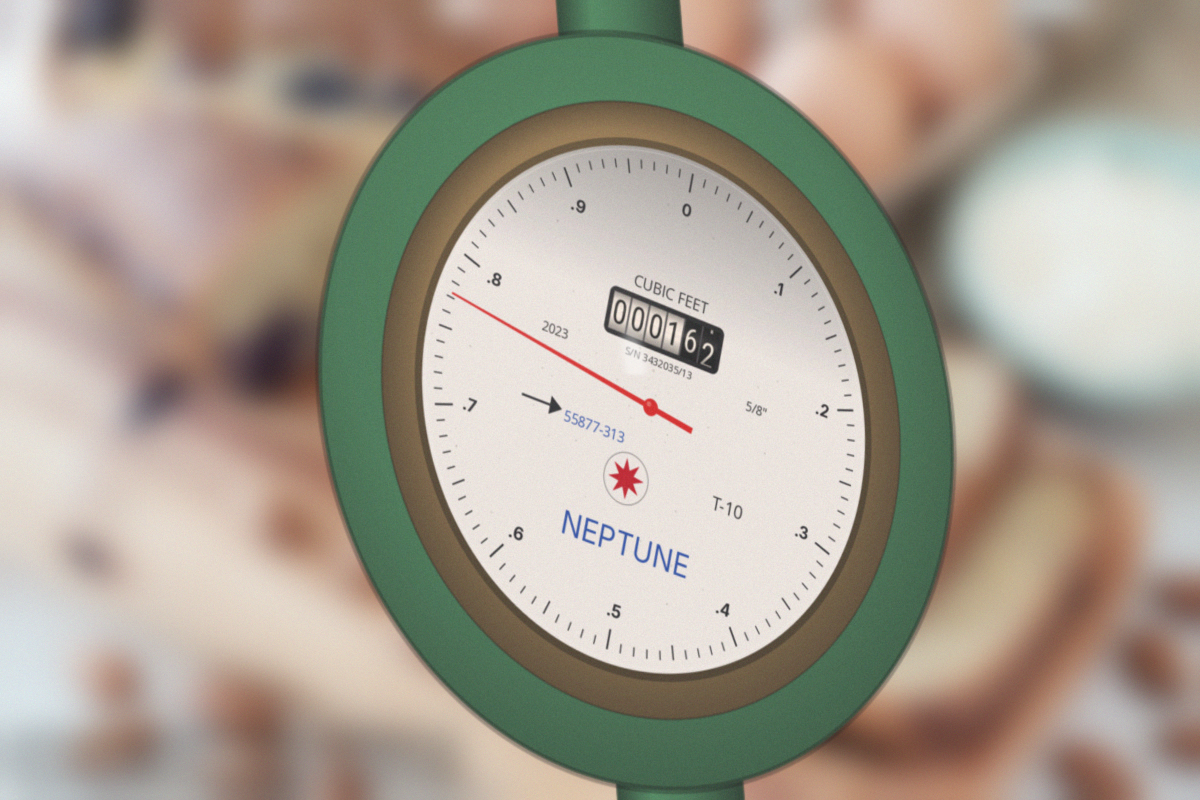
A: 161.77 ft³
